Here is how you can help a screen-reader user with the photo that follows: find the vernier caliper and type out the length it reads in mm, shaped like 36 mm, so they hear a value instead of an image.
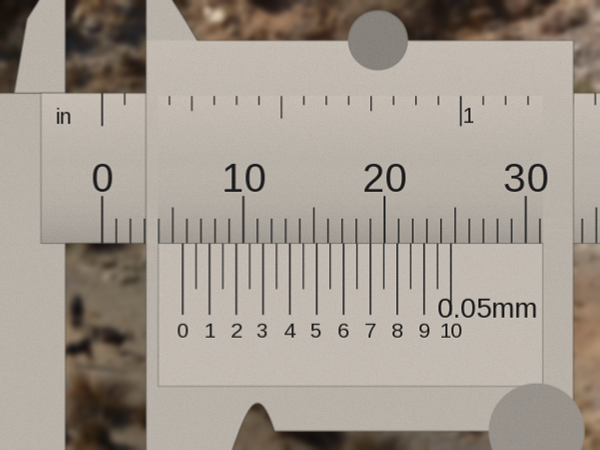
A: 5.7 mm
